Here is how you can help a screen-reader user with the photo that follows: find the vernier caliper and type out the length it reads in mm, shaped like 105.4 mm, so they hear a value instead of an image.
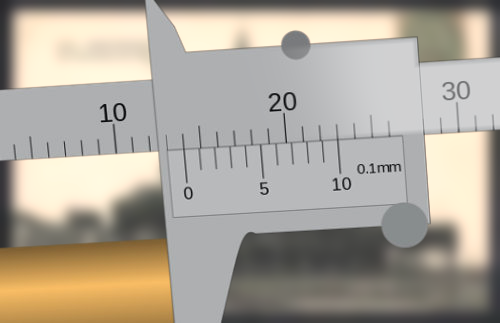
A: 14.0 mm
